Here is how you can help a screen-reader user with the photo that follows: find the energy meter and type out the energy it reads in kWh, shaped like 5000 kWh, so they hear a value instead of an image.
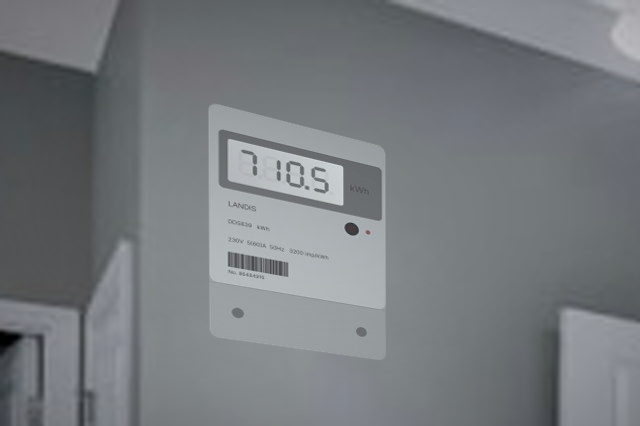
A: 710.5 kWh
